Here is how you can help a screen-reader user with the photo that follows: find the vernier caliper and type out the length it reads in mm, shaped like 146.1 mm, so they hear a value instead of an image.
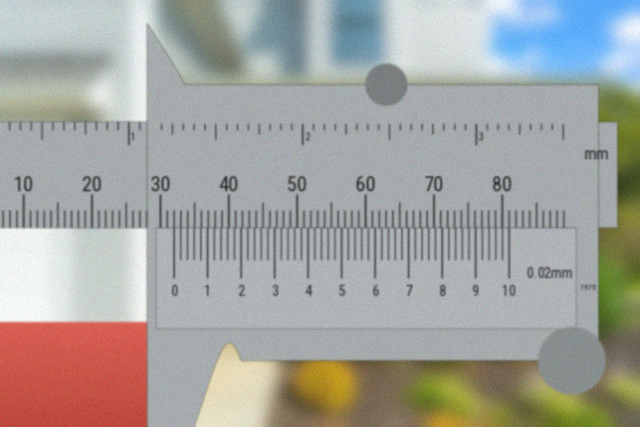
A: 32.0 mm
